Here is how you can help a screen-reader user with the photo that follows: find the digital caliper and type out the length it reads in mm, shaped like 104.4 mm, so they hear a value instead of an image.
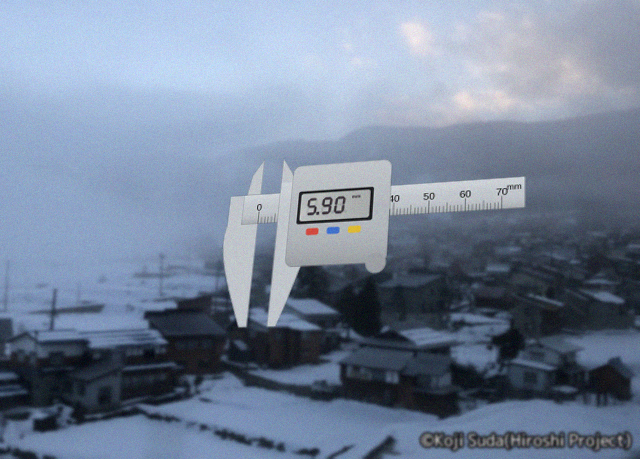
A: 5.90 mm
